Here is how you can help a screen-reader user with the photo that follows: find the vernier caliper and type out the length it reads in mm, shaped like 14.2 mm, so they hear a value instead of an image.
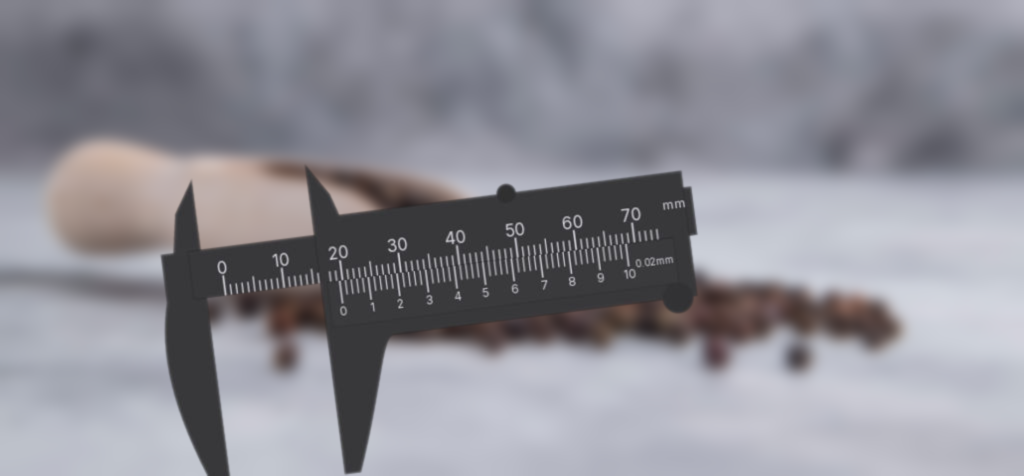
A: 19.5 mm
